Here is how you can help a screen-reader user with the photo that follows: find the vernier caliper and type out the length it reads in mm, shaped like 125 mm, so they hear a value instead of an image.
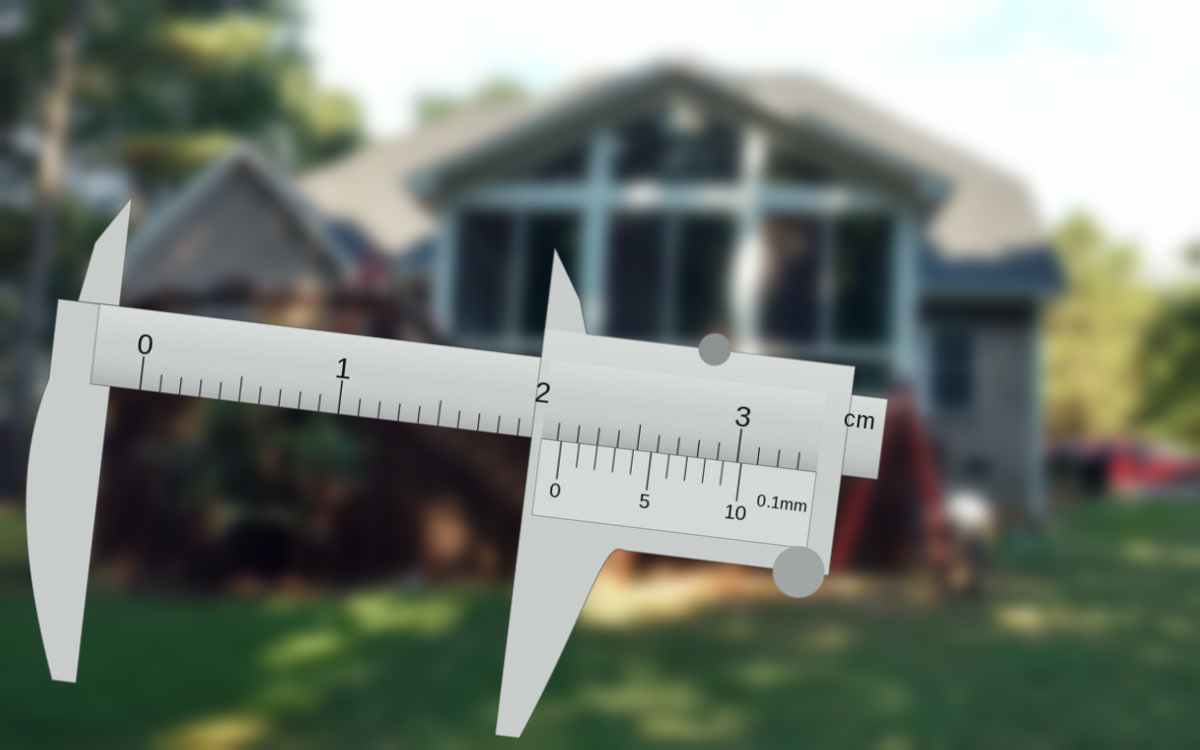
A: 21.2 mm
